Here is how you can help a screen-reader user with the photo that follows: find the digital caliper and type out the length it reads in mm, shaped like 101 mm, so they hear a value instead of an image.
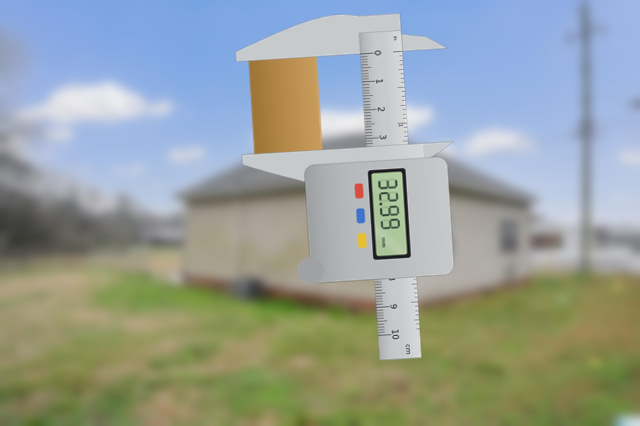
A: 32.99 mm
